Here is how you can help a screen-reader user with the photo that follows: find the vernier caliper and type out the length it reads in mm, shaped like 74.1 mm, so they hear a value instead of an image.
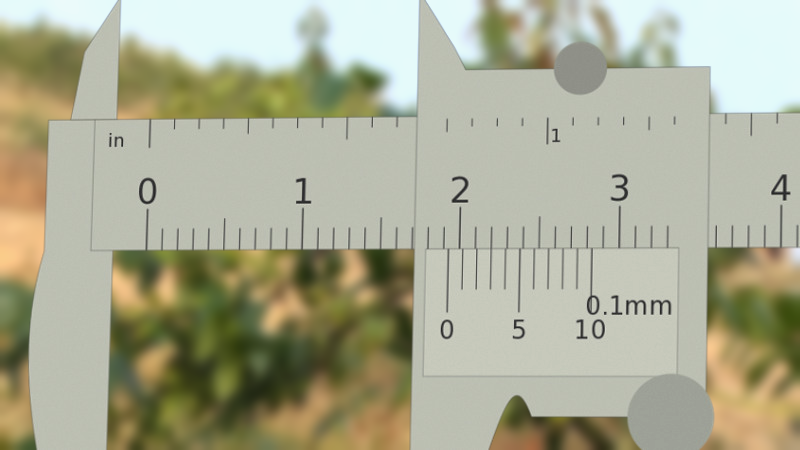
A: 19.3 mm
